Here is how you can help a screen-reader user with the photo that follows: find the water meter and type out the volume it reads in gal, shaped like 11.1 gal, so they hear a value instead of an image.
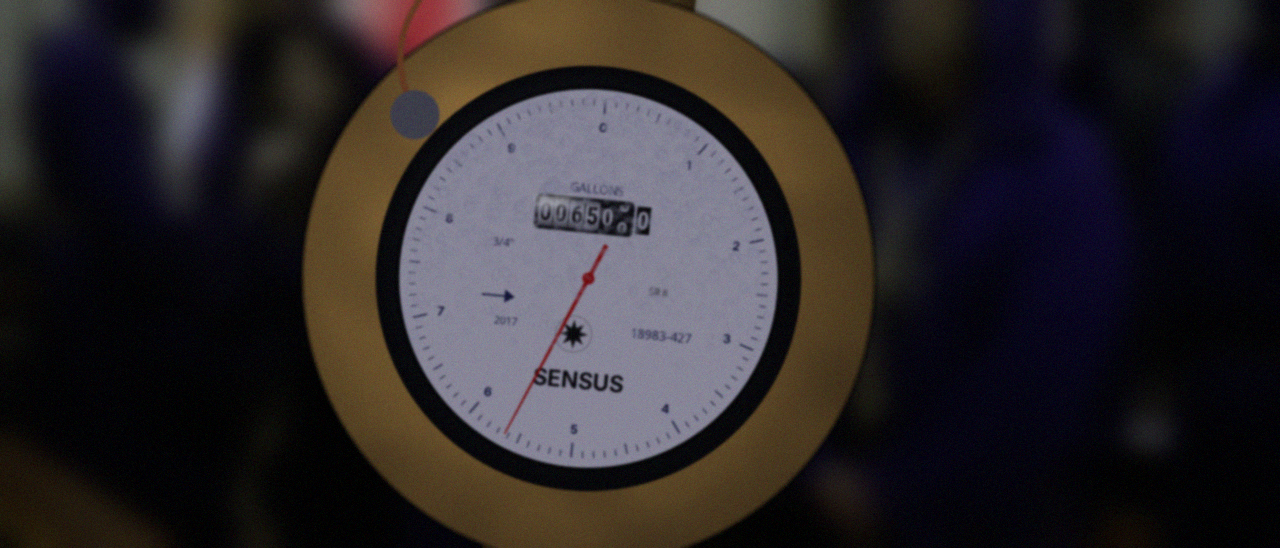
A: 65085.6 gal
